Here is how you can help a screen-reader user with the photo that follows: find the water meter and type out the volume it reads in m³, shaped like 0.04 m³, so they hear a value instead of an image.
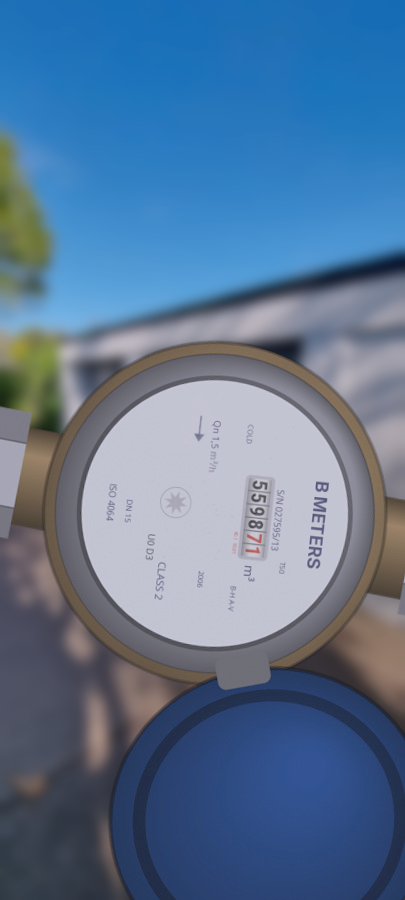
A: 5598.71 m³
